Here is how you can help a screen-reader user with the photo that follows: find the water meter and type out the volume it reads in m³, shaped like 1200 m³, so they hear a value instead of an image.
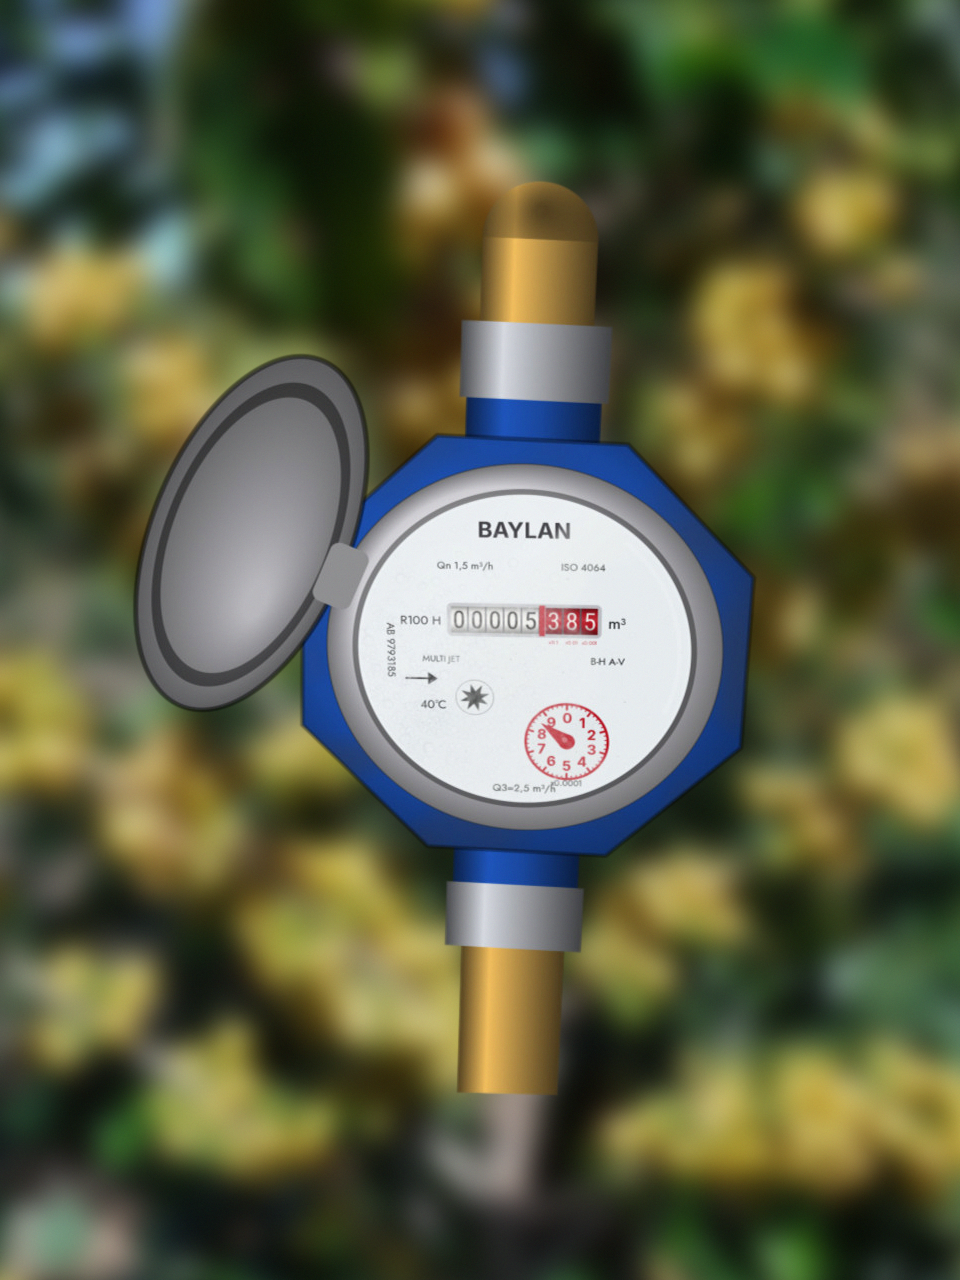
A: 5.3858 m³
